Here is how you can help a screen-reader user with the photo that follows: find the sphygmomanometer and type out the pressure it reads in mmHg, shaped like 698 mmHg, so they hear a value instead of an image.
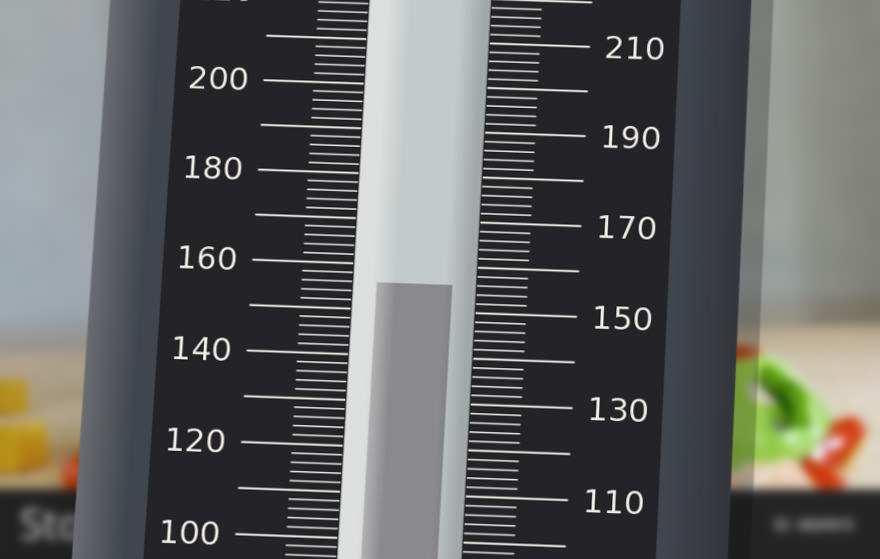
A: 156 mmHg
